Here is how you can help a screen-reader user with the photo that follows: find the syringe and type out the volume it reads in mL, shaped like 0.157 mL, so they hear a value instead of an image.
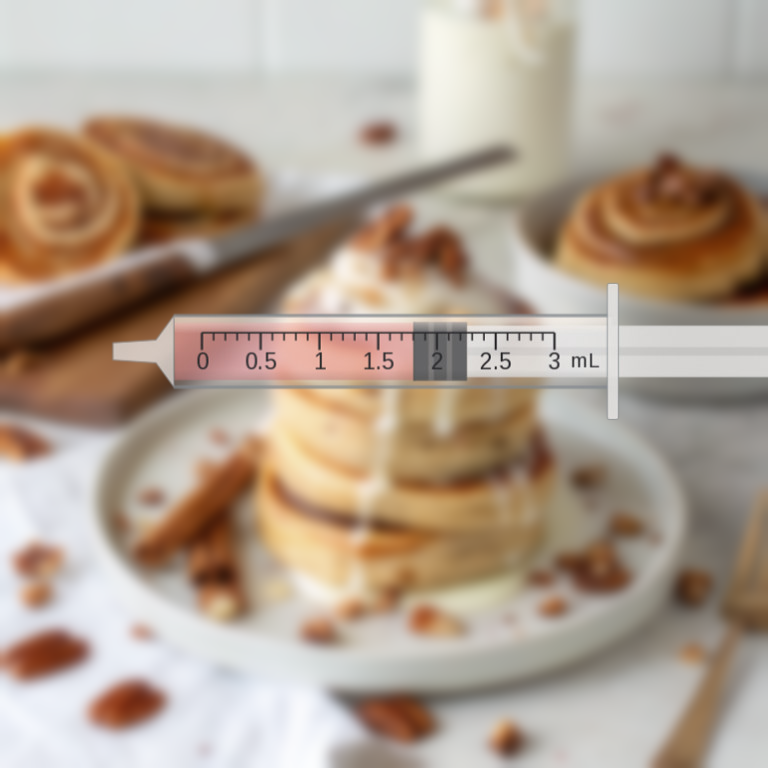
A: 1.8 mL
